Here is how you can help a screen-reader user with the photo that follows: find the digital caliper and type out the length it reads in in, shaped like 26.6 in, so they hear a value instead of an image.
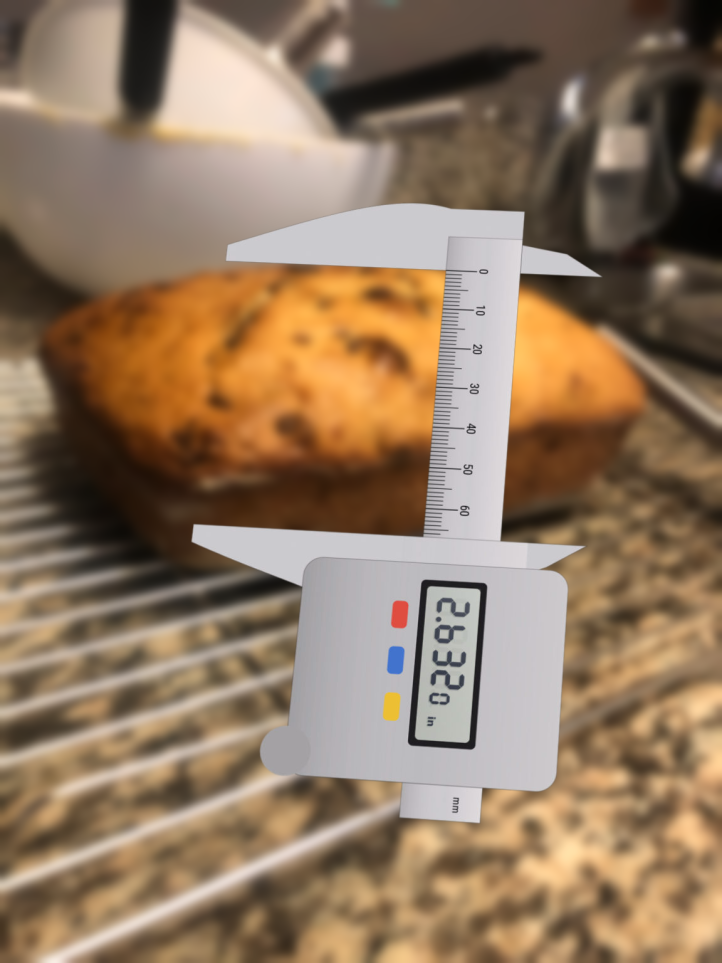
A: 2.6320 in
